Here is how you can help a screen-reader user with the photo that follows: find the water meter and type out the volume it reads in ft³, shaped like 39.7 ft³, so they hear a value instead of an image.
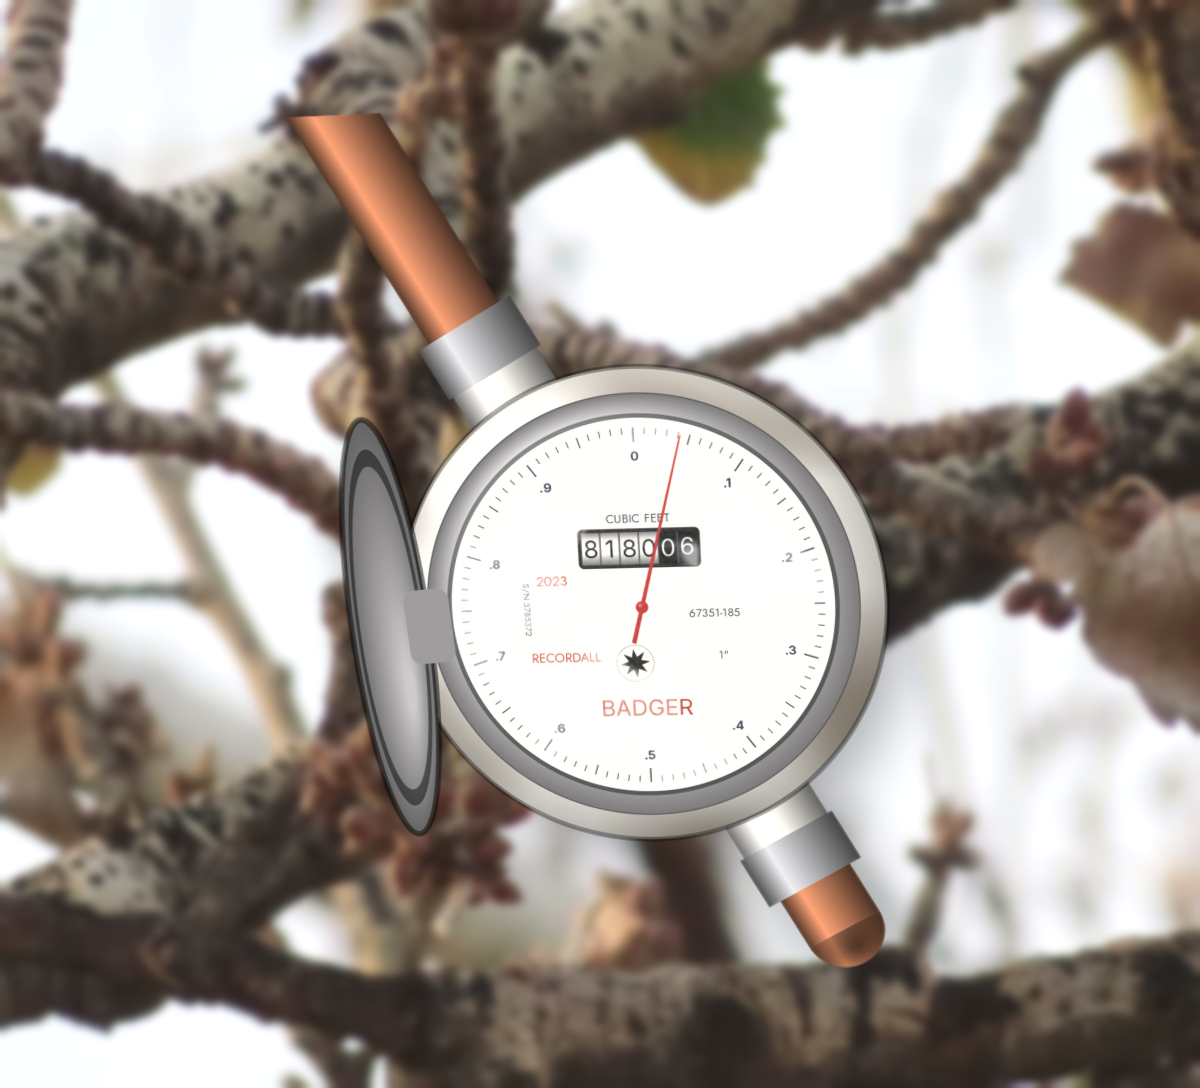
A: 818006.04 ft³
